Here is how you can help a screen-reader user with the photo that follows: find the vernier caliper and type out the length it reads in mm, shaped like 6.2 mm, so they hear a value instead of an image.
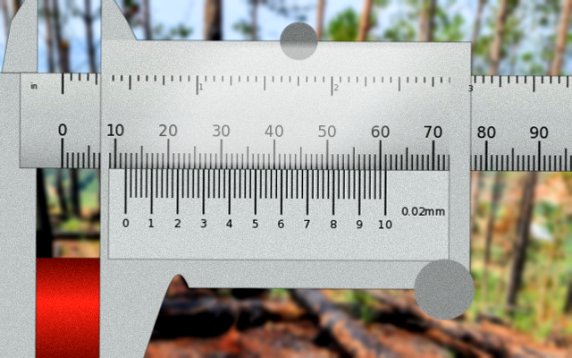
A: 12.0 mm
